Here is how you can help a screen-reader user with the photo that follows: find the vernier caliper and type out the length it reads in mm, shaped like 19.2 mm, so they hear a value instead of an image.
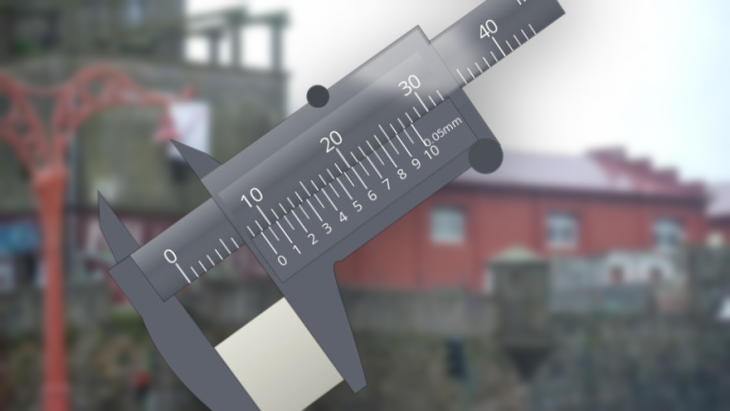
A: 8.8 mm
